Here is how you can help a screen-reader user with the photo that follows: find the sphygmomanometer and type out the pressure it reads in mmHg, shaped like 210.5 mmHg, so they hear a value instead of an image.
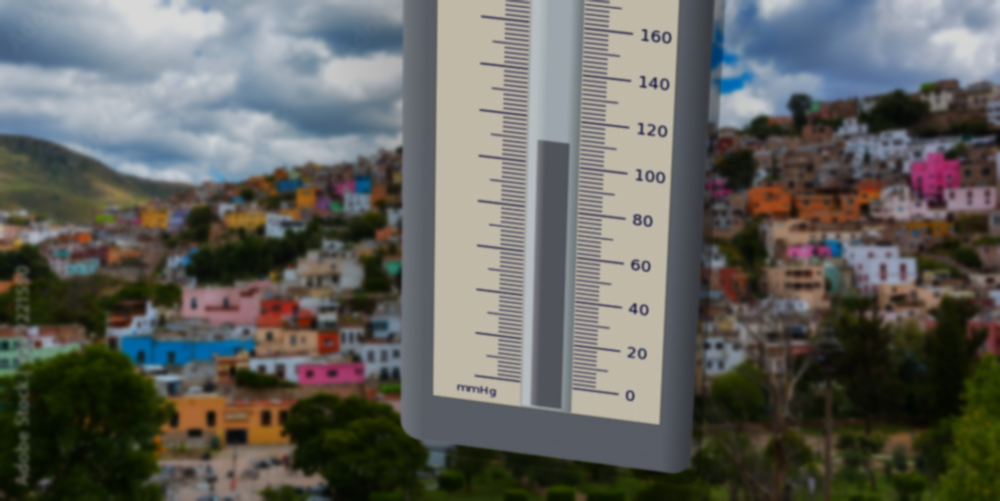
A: 110 mmHg
